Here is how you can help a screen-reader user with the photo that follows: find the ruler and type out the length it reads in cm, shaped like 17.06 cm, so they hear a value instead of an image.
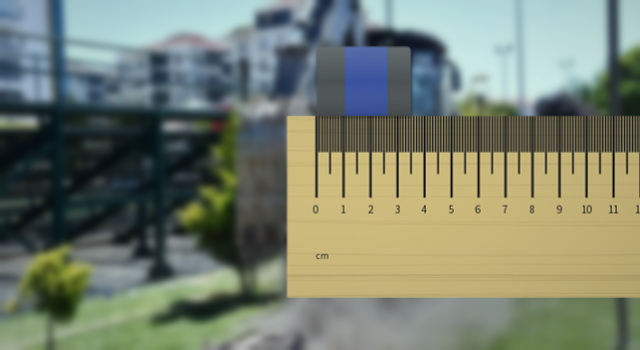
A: 3.5 cm
